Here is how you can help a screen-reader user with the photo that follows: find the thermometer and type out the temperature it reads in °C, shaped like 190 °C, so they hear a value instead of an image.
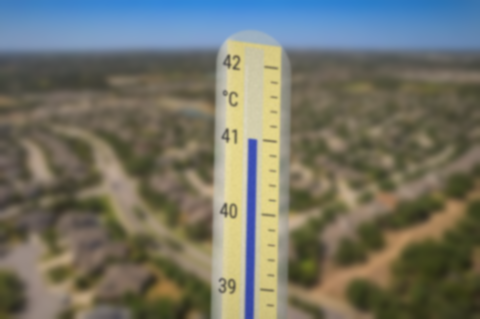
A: 41 °C
